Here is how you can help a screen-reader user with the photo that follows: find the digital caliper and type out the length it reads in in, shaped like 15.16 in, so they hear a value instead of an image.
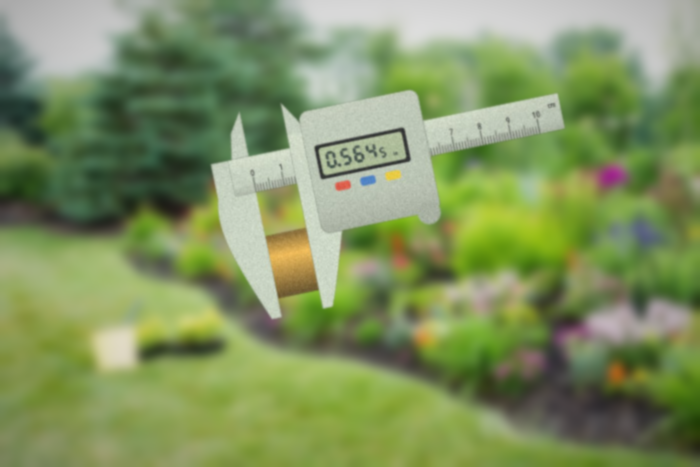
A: 0.5645 in
